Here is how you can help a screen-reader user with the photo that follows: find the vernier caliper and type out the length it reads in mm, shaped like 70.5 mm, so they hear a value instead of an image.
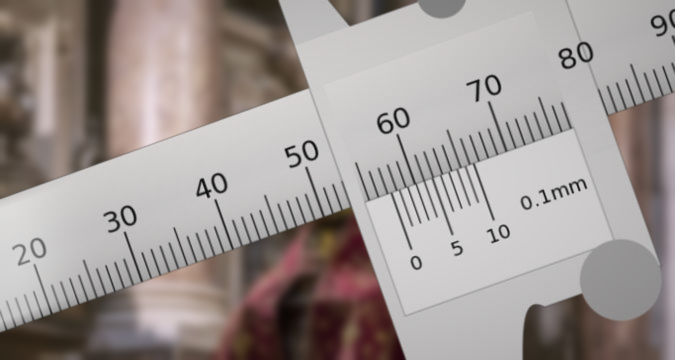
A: 57.4 mm
